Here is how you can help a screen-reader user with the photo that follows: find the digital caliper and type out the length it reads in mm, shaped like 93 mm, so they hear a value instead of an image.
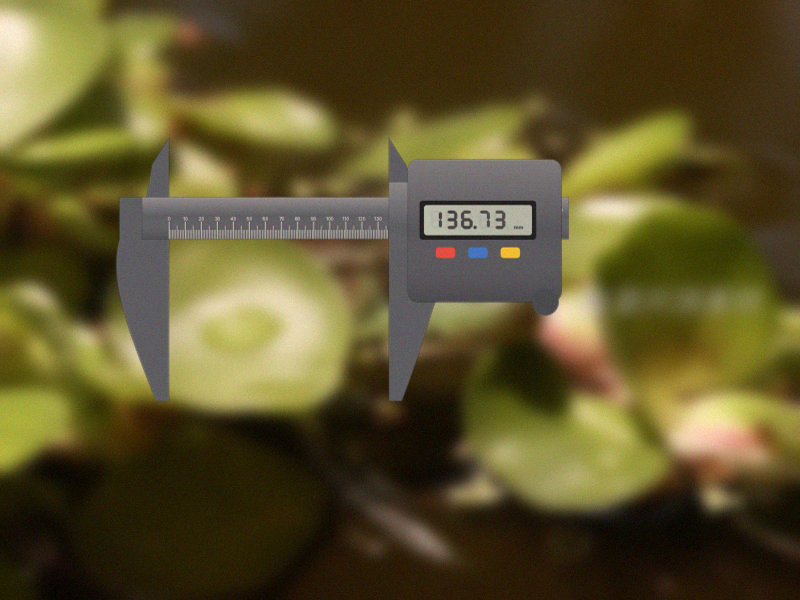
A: 136.73 mm
